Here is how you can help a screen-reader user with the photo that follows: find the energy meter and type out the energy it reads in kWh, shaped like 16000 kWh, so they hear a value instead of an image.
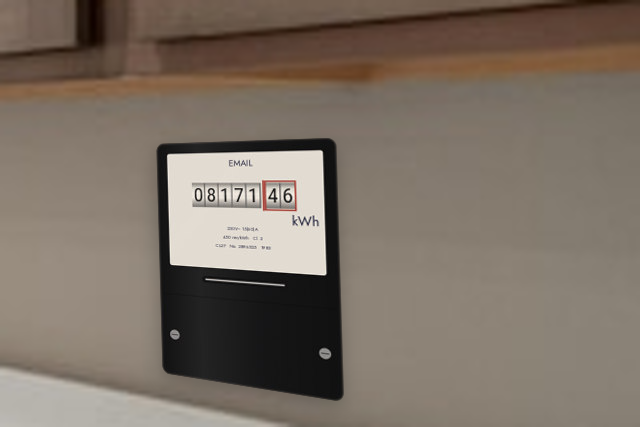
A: 8171.46 kWh
